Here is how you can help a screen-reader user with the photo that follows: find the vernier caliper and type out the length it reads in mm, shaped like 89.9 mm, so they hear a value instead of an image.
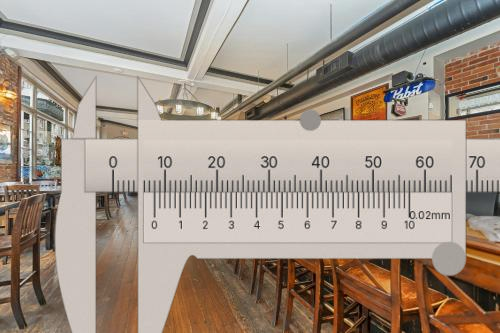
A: 8.0 mm
